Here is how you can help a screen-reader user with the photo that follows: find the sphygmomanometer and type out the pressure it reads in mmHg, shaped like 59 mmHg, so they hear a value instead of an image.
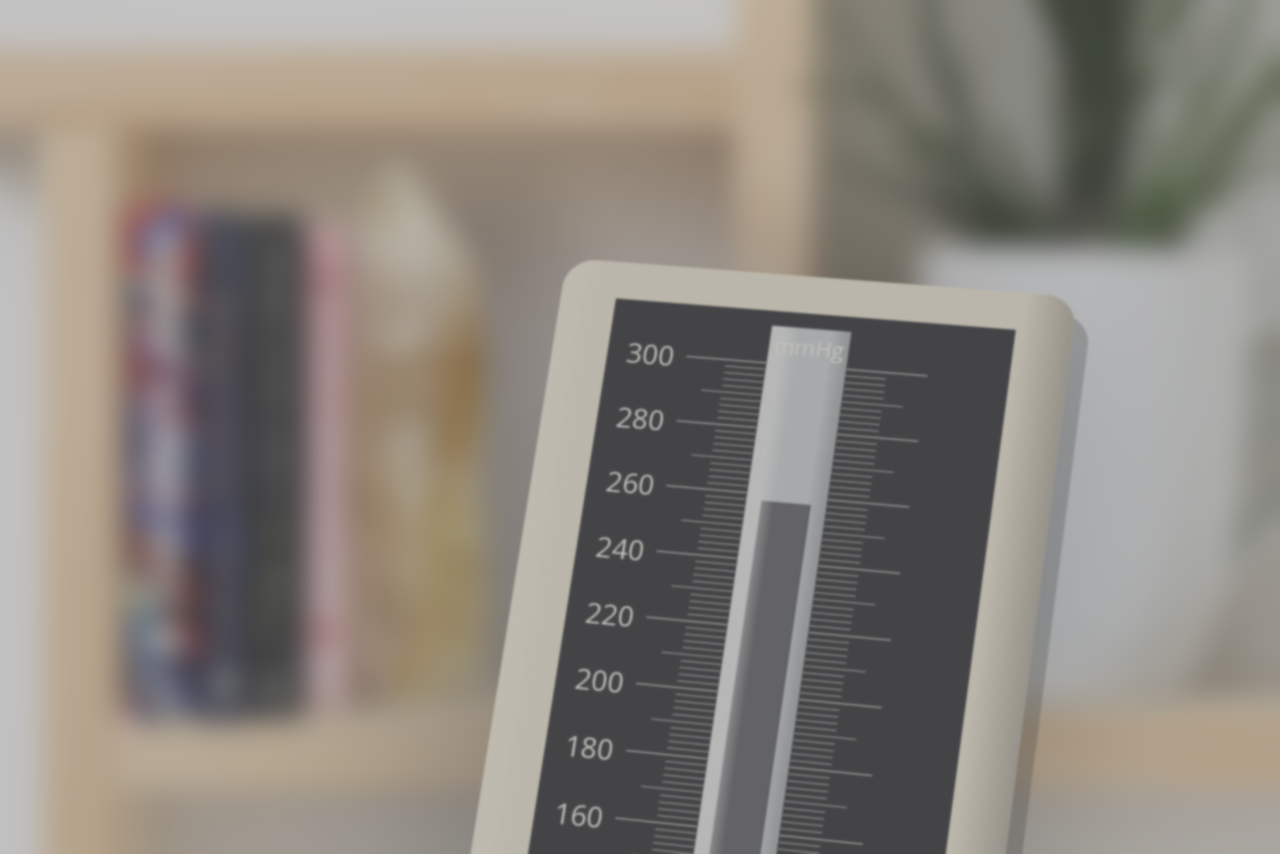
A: 258 mmHg
